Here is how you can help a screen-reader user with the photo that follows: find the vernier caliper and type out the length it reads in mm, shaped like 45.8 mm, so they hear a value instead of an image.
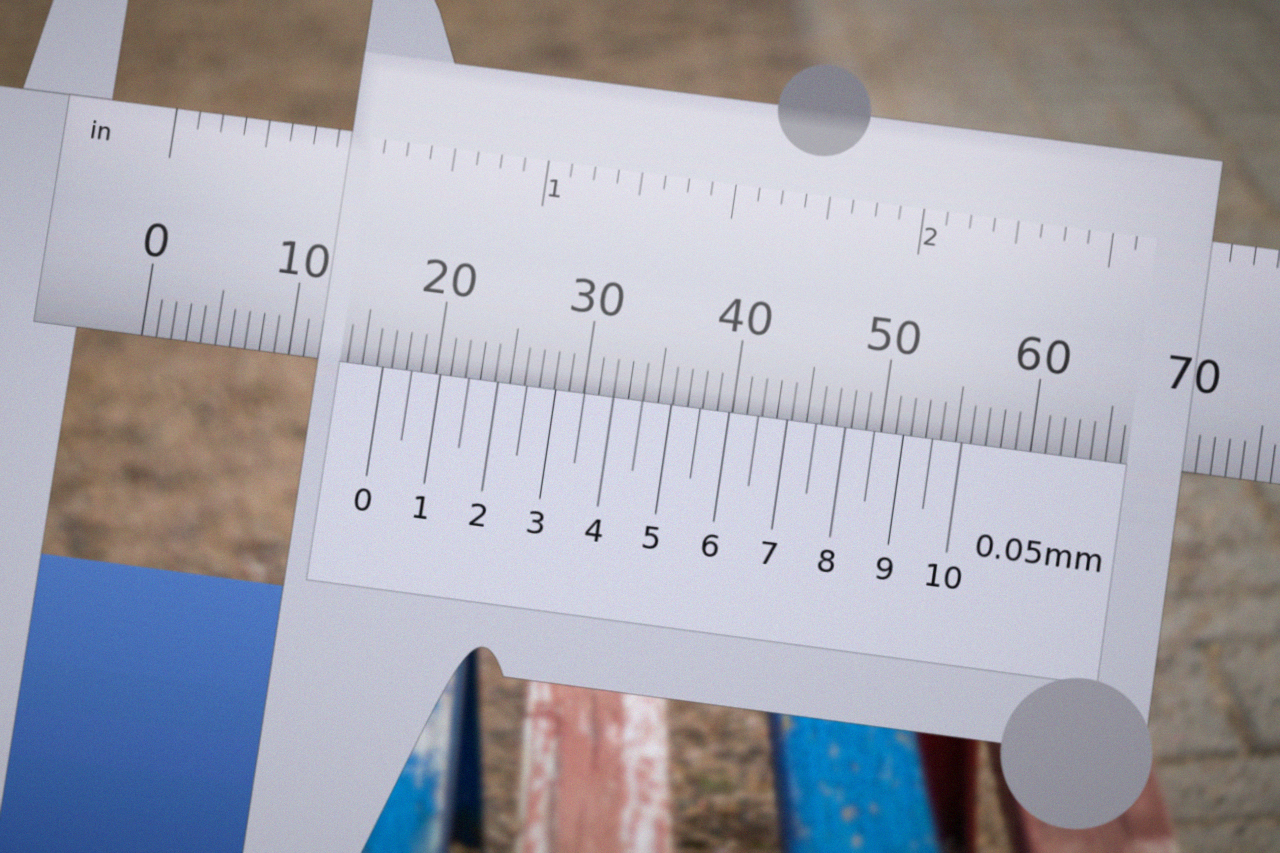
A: 16.4 mm
